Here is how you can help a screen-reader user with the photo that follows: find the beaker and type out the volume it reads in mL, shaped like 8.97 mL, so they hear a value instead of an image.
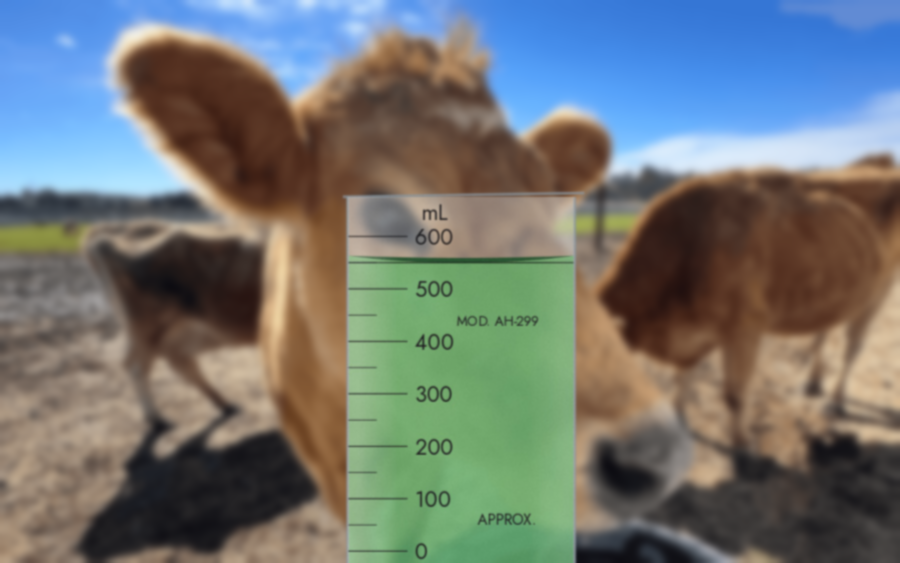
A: 550 mL
